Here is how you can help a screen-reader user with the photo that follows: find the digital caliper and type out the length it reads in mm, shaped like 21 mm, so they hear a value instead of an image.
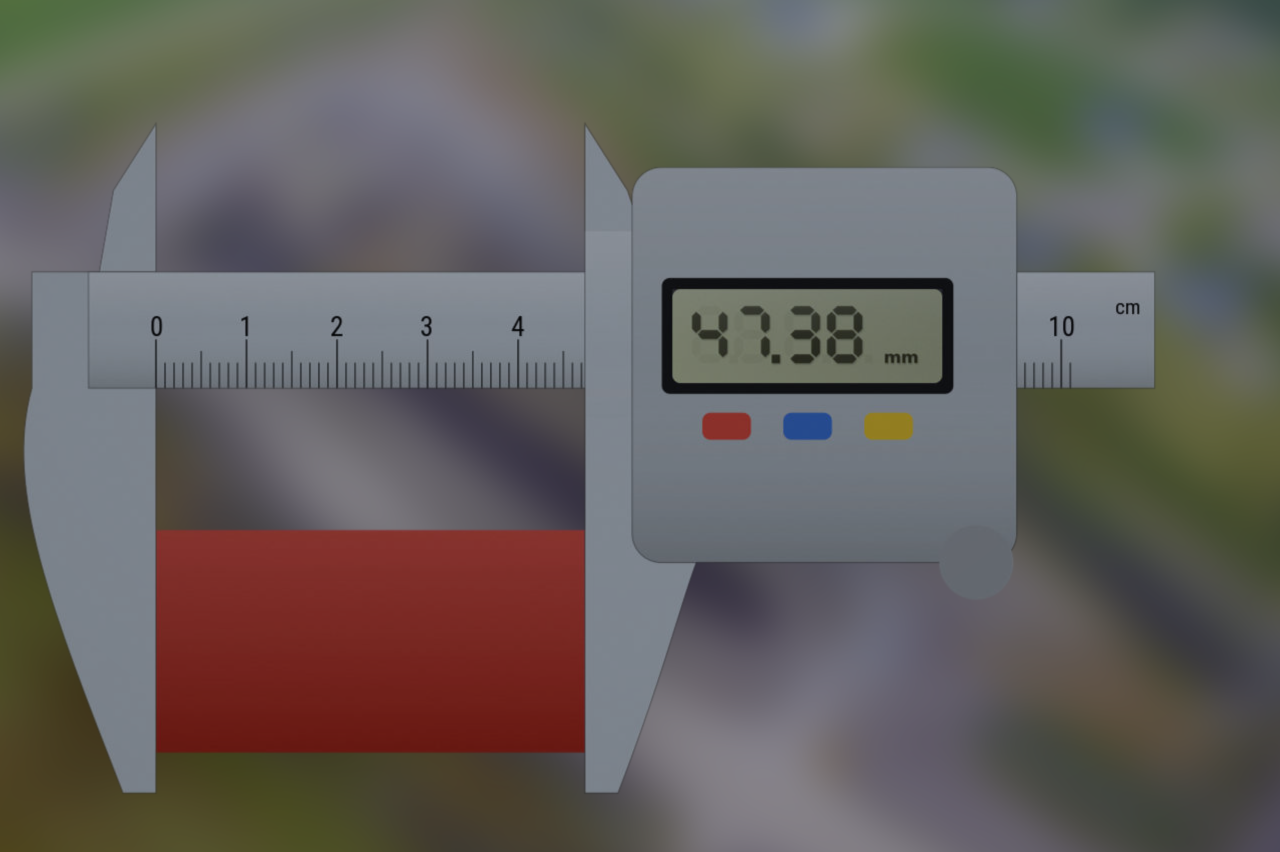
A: 47.38 mm
